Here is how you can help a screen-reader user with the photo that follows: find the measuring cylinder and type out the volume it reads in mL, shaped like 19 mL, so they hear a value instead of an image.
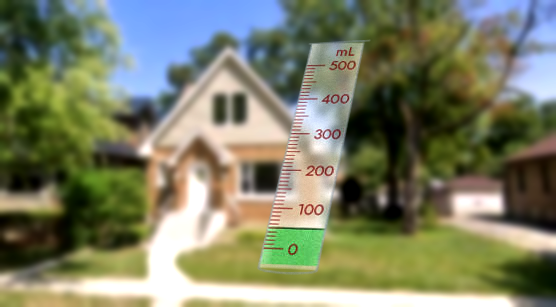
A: 50 mL
